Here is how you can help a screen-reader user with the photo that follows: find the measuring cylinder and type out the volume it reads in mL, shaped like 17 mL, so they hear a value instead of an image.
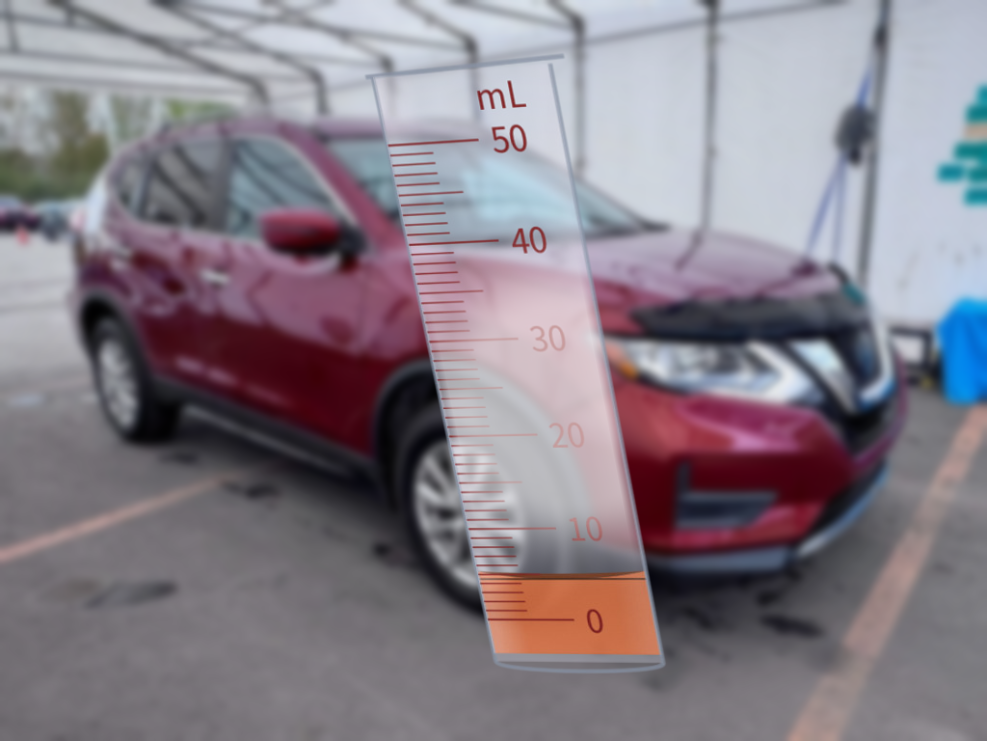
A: 4.5 mL
